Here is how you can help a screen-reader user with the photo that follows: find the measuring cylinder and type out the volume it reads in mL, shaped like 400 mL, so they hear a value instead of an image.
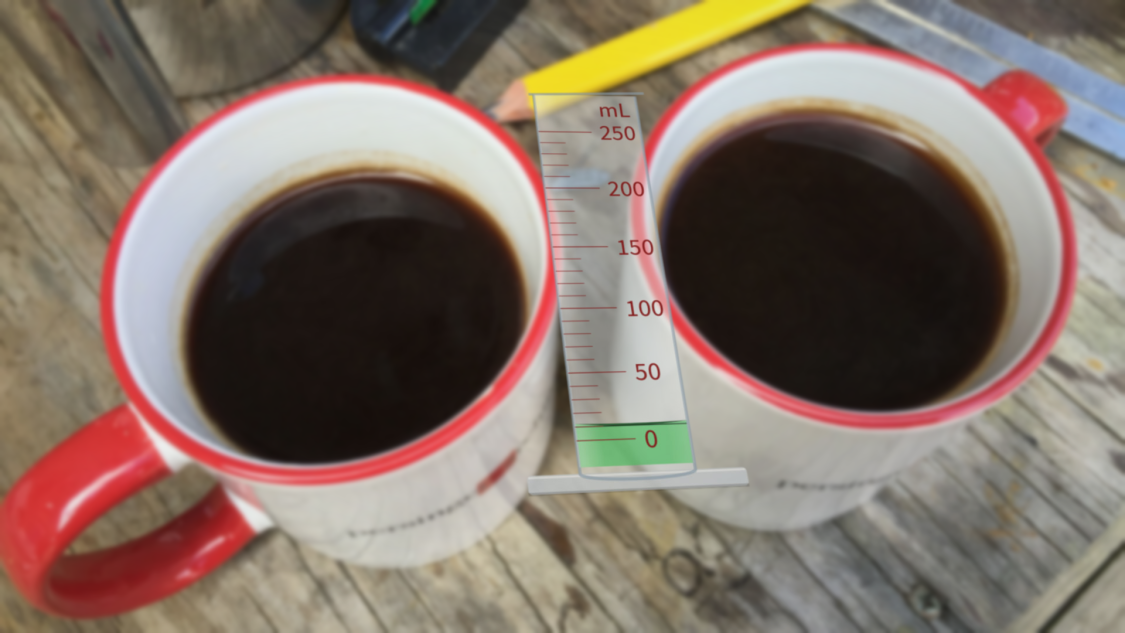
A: 10 mL
